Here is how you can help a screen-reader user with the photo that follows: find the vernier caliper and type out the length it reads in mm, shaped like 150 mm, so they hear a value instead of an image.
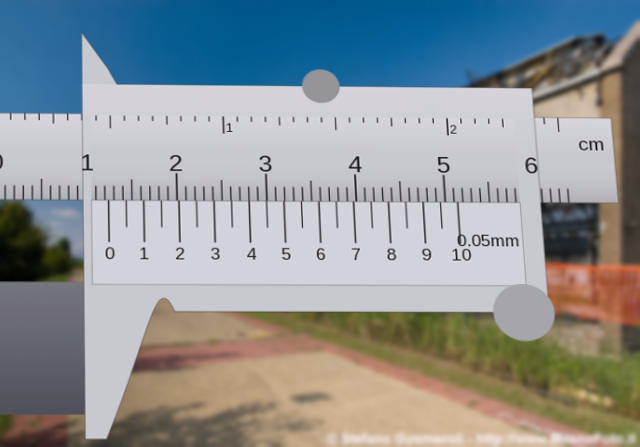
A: 12.4 mm
